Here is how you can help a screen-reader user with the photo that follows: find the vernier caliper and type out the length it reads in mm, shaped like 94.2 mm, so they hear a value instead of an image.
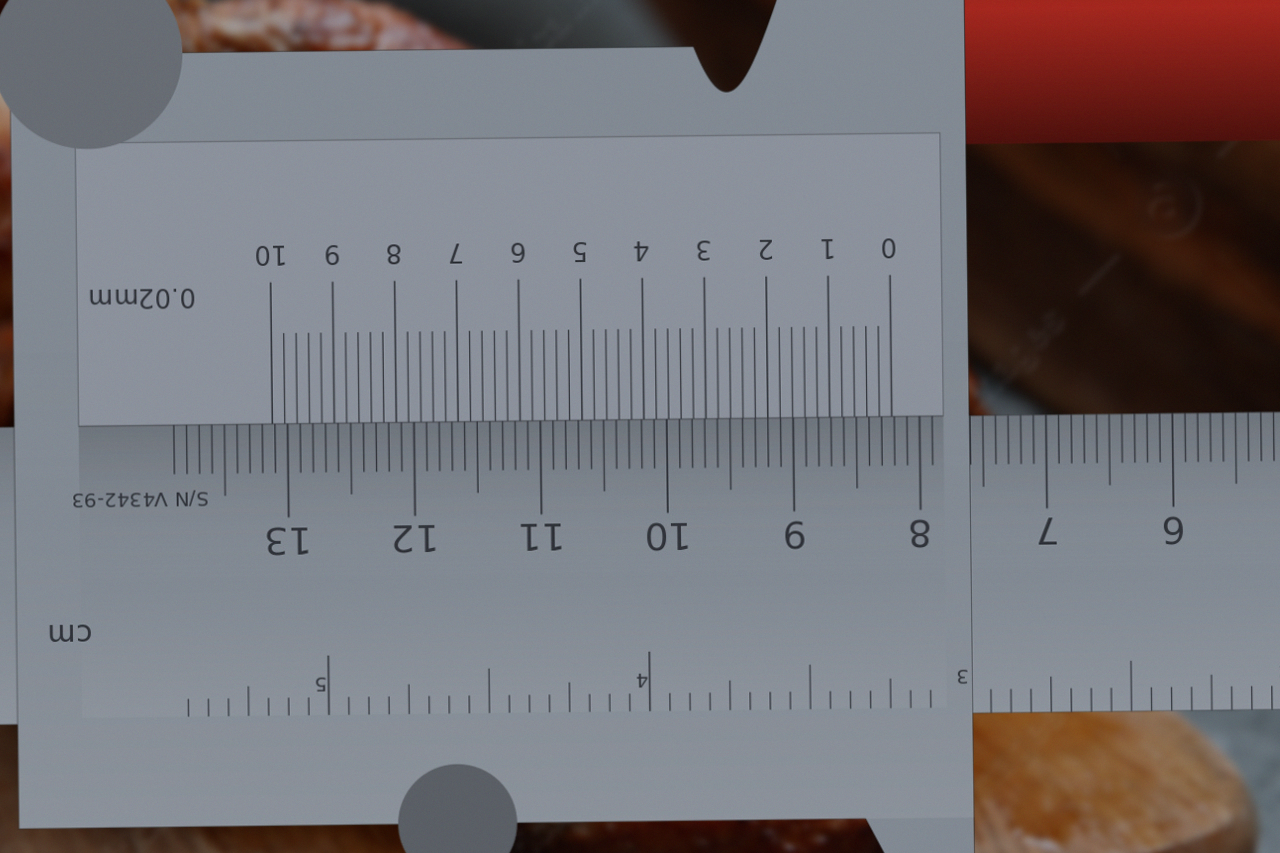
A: 82.2 mm
